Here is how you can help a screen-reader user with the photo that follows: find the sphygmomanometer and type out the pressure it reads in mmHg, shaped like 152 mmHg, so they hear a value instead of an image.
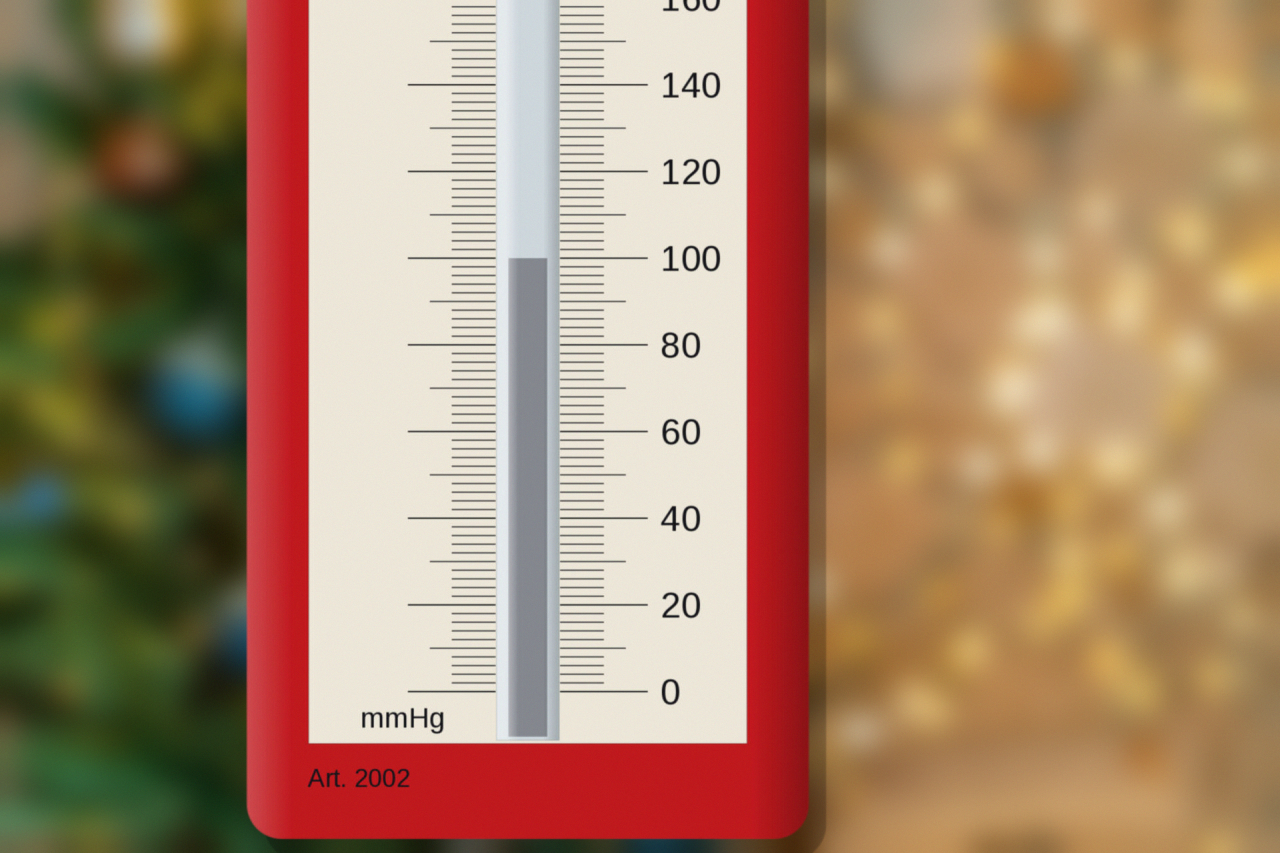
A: 100 mmHg
